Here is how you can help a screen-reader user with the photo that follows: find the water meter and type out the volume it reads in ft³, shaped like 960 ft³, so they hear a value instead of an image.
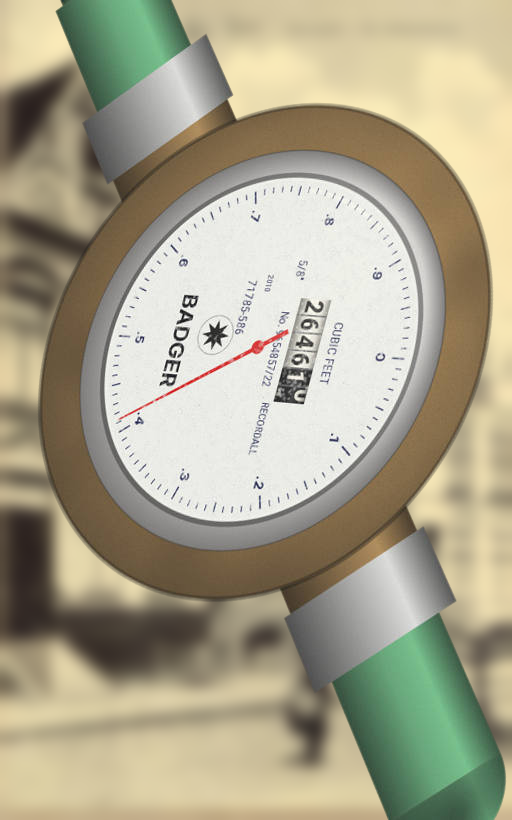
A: 264610.41 ft³
